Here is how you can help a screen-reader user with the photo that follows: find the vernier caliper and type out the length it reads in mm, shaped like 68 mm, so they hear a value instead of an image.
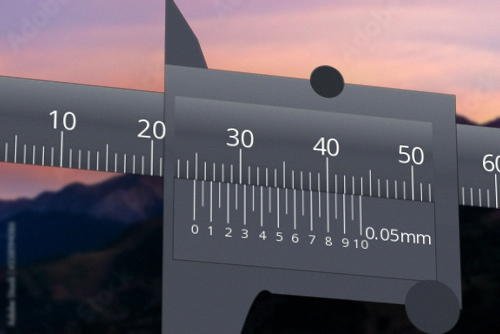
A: 24.8 mm
